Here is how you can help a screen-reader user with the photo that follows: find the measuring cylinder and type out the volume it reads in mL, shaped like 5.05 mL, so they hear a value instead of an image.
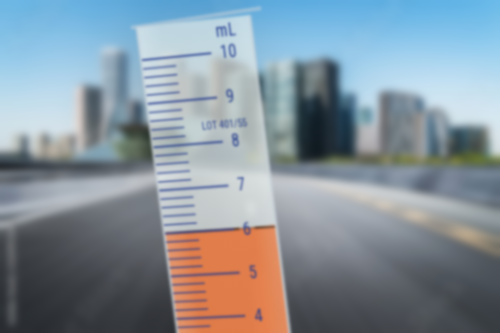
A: 6 mL
